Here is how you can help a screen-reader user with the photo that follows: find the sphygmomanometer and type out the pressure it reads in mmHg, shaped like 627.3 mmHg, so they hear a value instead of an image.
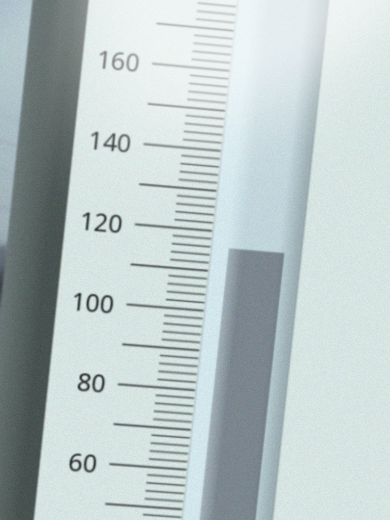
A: 116 mmHg
